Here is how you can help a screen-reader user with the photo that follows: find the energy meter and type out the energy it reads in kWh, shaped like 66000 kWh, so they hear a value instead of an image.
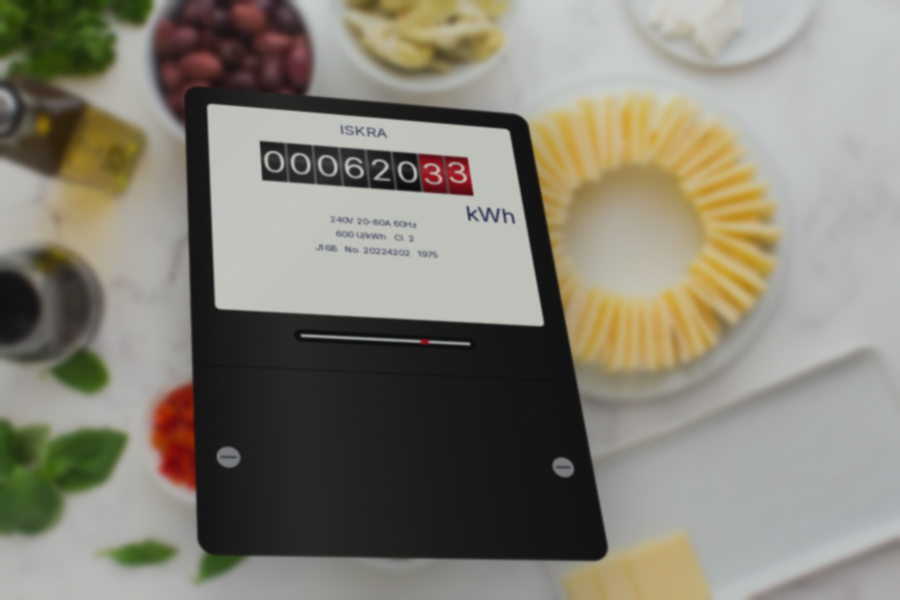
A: 620.33 kWh
